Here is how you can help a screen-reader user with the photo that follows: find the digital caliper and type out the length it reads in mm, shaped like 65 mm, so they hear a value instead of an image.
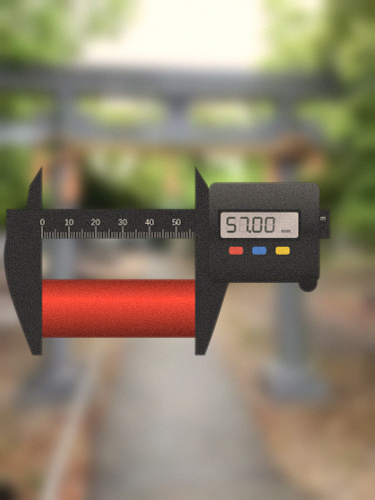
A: 57.00 mm
